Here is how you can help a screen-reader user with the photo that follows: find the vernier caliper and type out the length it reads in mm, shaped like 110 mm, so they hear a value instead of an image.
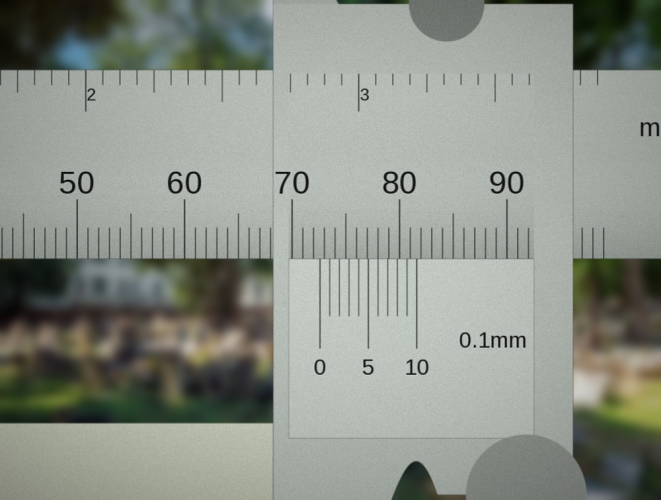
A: 72.6 mm
